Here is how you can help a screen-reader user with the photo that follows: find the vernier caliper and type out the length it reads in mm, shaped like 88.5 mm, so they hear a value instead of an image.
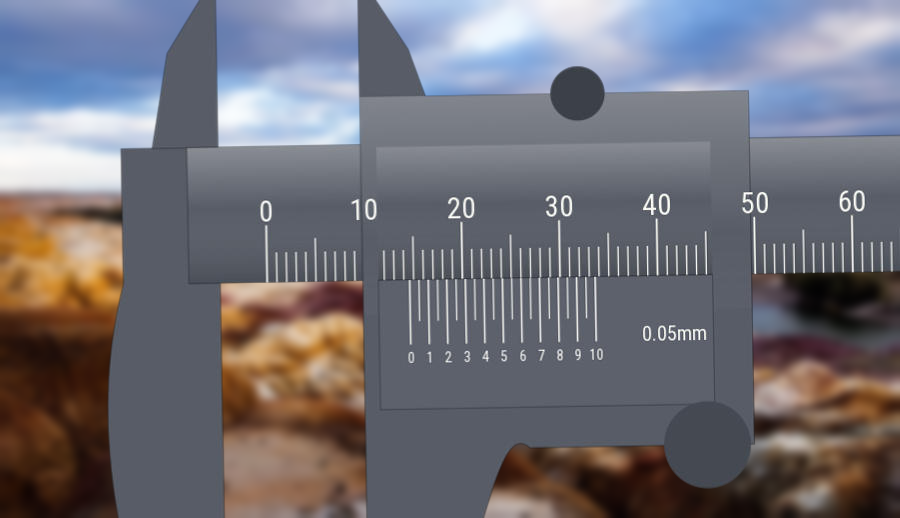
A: 14.6 mm
